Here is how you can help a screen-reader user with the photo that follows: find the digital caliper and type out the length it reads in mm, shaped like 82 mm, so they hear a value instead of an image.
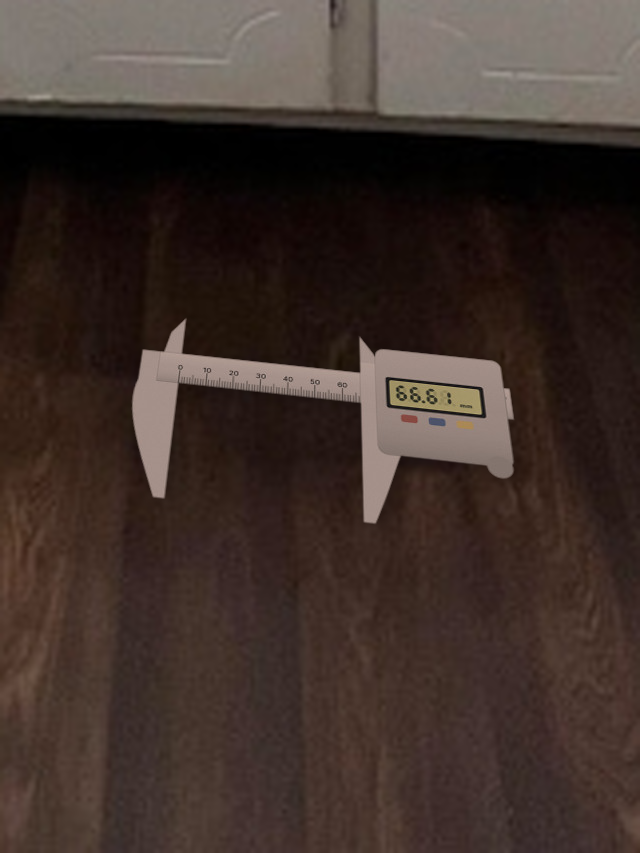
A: 66.61 mm
